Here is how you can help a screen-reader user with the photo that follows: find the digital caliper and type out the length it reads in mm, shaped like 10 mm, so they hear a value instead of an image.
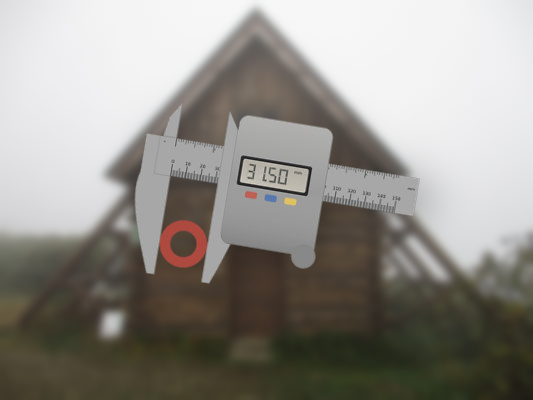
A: 31.50 mm
